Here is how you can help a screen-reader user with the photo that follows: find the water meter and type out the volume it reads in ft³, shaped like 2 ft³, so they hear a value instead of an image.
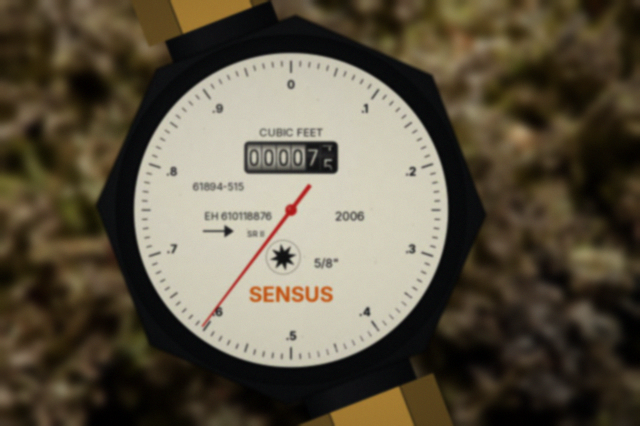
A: 74.60 ft³
